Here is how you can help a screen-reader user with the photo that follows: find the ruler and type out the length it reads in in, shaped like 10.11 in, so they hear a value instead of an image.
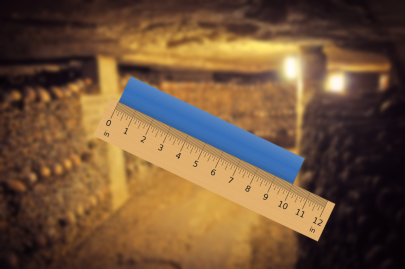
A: 10 in
